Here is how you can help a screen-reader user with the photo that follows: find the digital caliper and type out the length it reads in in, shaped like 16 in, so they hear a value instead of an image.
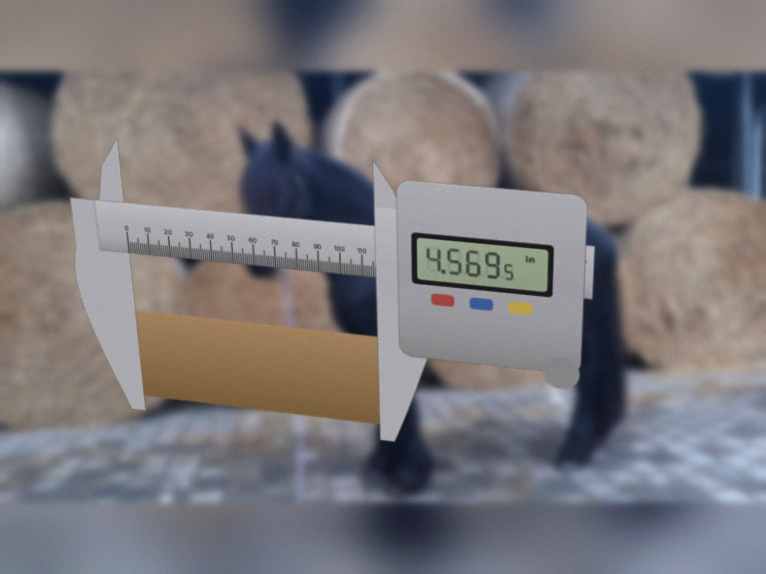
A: 4.5695 in
